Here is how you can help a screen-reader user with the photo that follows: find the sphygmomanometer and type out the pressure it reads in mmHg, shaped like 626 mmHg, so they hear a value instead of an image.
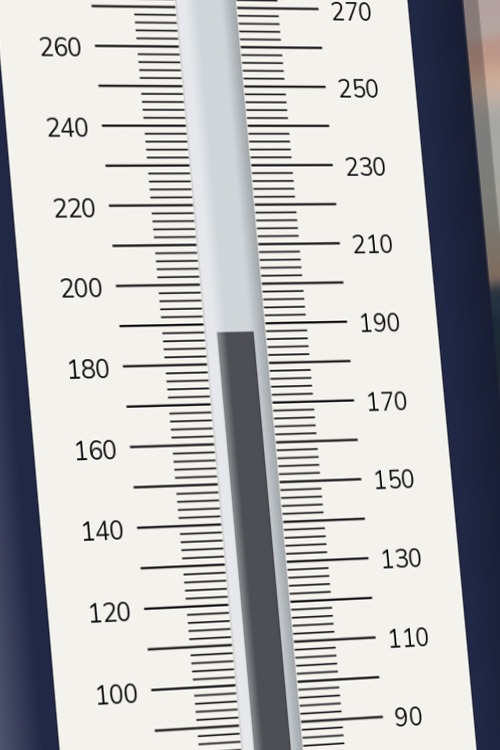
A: 188 mmHg
